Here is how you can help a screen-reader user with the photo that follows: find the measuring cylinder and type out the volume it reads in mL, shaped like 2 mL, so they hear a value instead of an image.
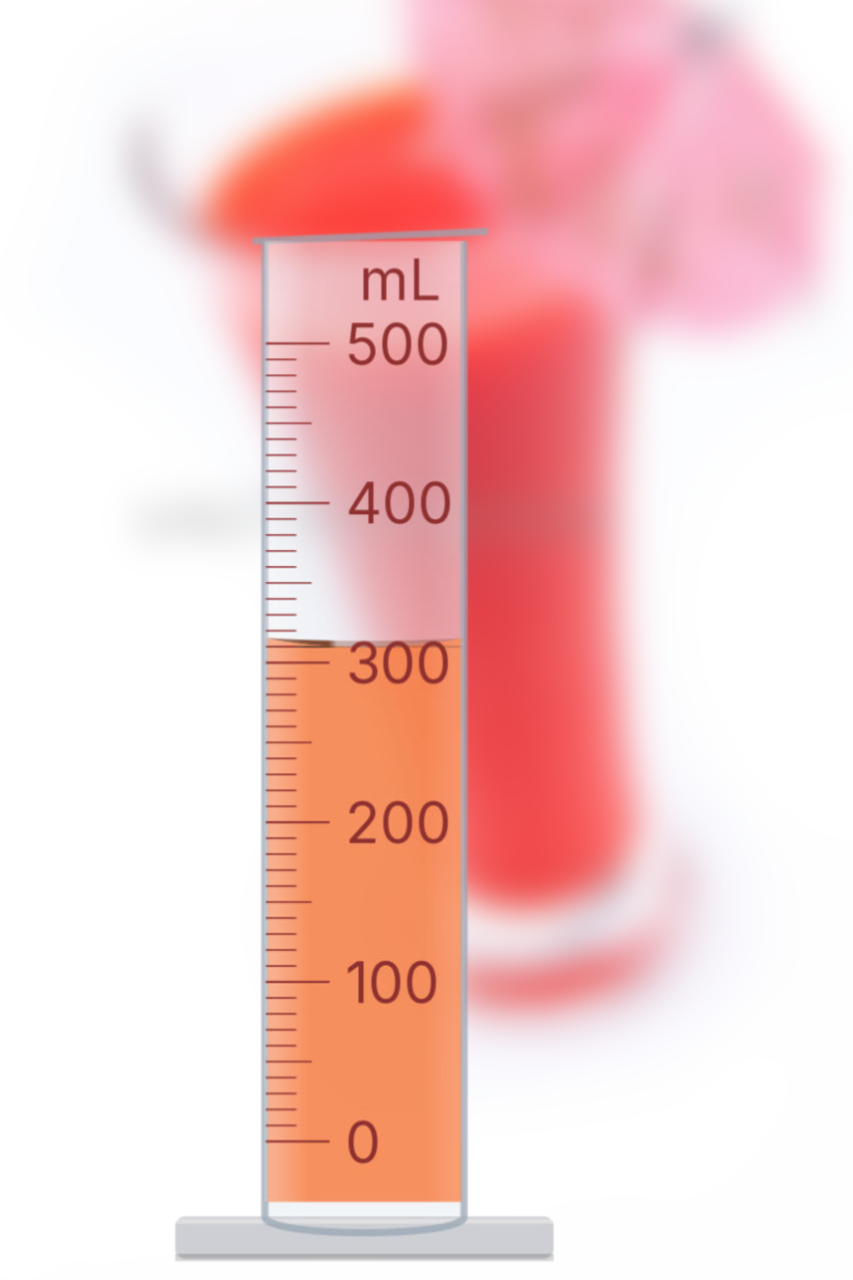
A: 310 mL
